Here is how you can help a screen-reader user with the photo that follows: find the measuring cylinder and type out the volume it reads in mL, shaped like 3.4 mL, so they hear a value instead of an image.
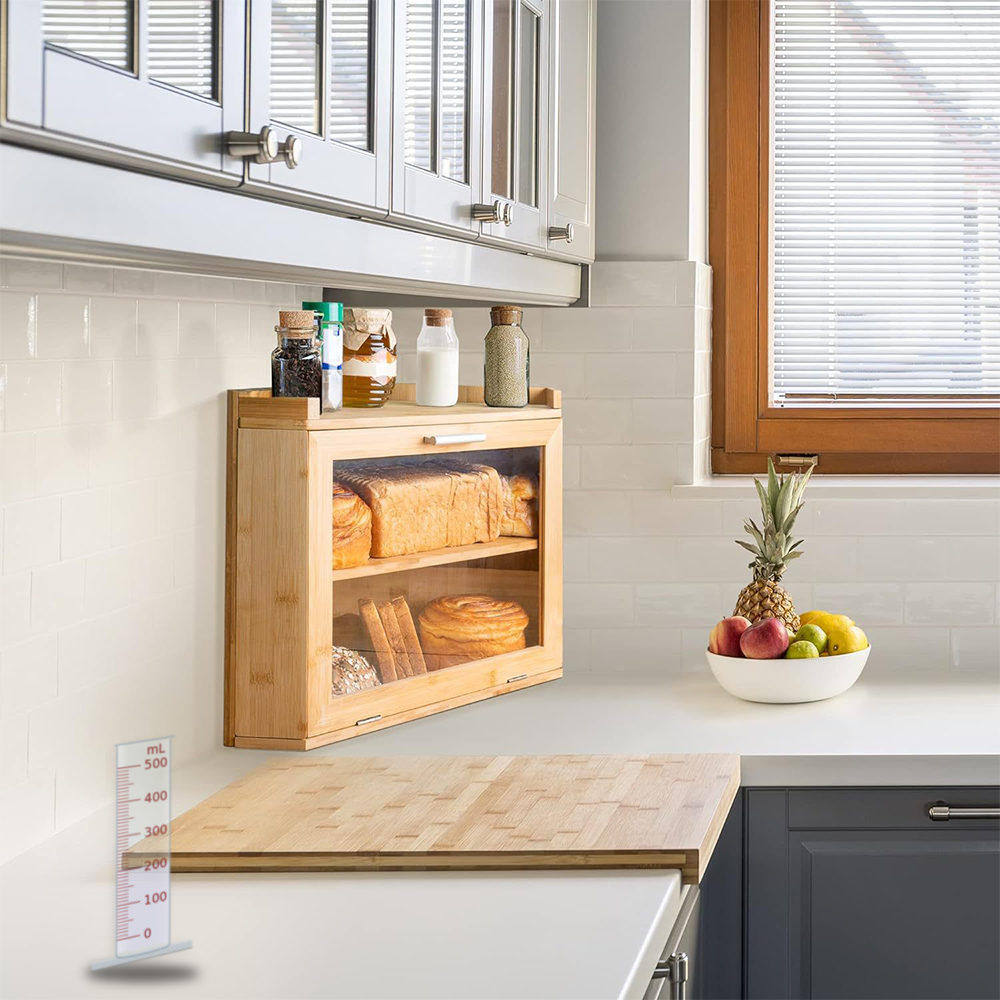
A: 200 mL
